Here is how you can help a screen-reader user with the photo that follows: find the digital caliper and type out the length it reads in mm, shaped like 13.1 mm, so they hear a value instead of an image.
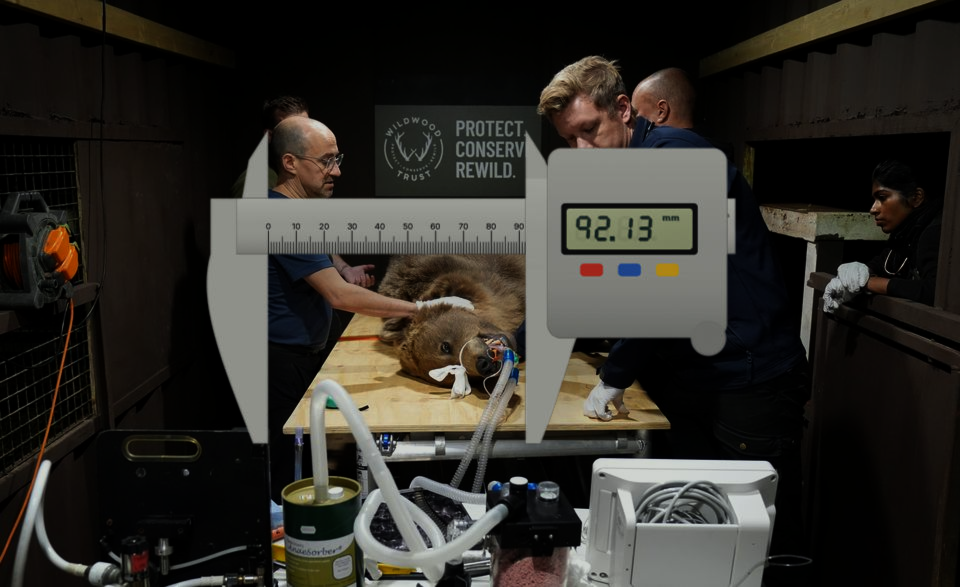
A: 92.13 mm
